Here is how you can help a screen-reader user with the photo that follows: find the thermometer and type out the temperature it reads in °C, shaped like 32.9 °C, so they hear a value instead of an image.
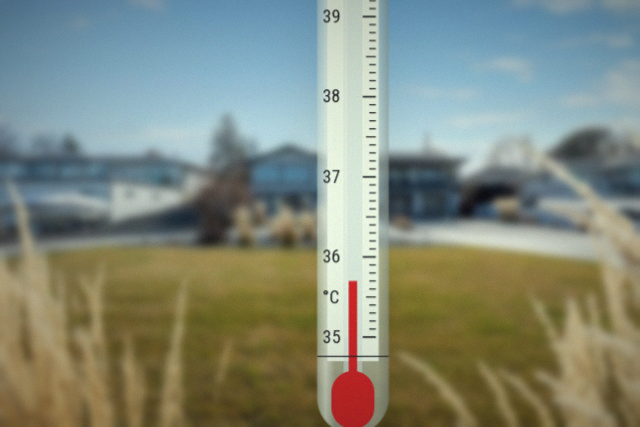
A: 35.7 °C
